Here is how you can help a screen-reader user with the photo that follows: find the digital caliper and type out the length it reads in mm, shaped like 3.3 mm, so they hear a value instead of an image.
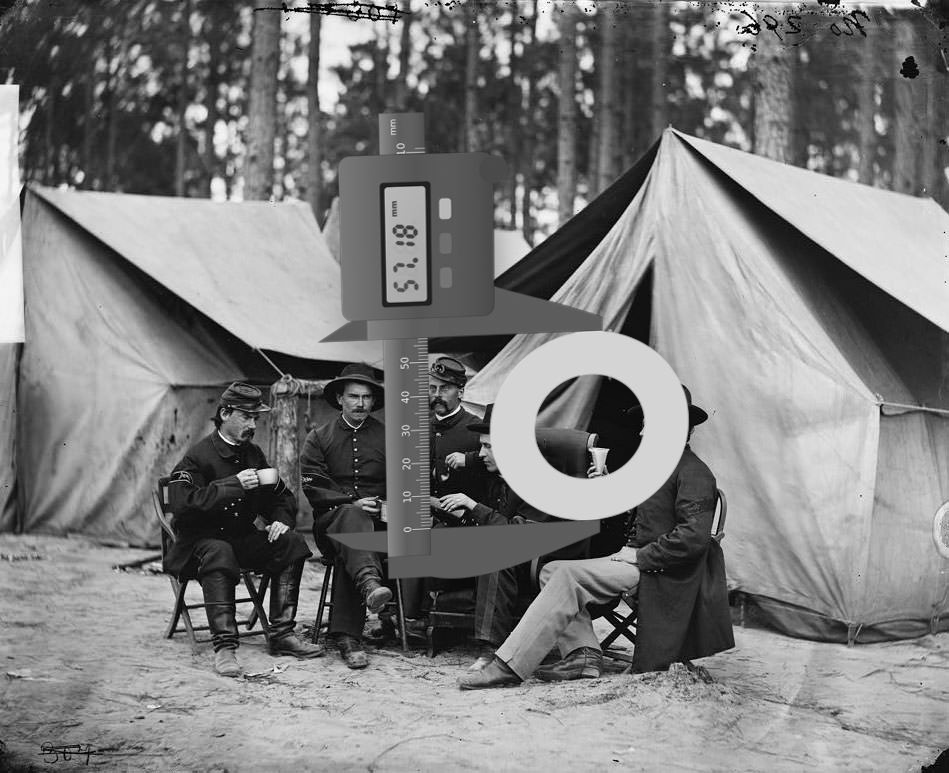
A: 57.18 mm
